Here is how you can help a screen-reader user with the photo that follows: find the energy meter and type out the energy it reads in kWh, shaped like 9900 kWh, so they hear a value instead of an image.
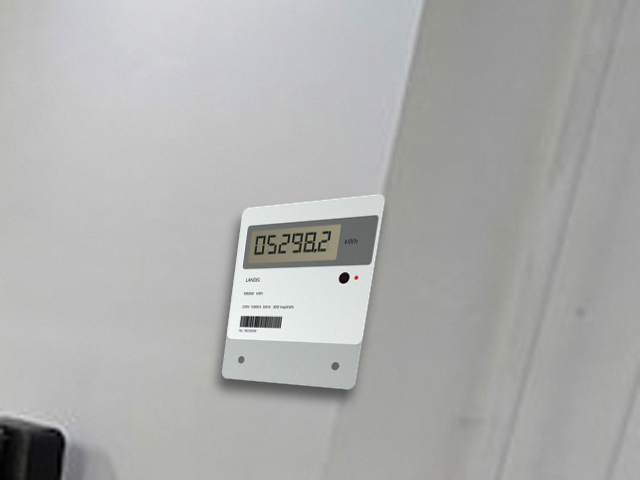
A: 5298.2 kWh
